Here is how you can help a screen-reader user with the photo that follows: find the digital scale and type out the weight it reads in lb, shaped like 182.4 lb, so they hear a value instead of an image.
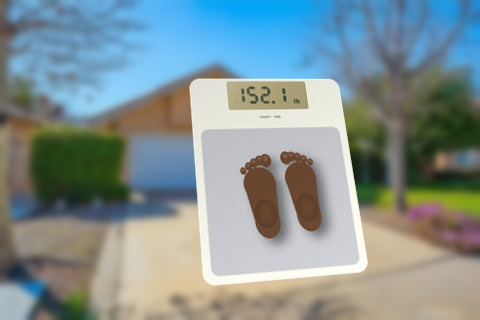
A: 152.1 lb
